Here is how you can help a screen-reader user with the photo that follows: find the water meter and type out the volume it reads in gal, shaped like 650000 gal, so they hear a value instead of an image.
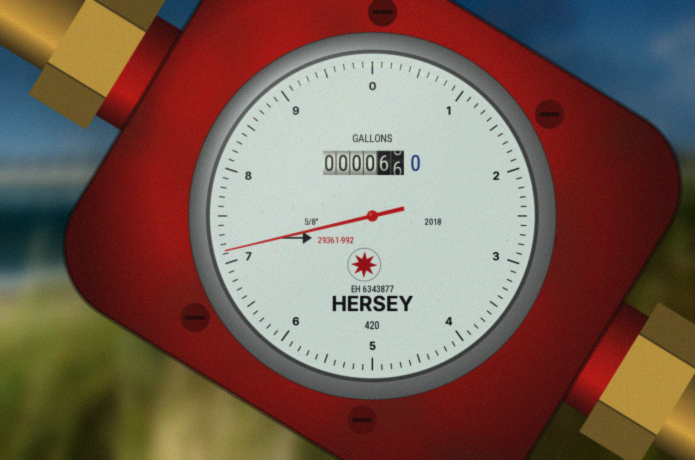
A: 657.1 gal
